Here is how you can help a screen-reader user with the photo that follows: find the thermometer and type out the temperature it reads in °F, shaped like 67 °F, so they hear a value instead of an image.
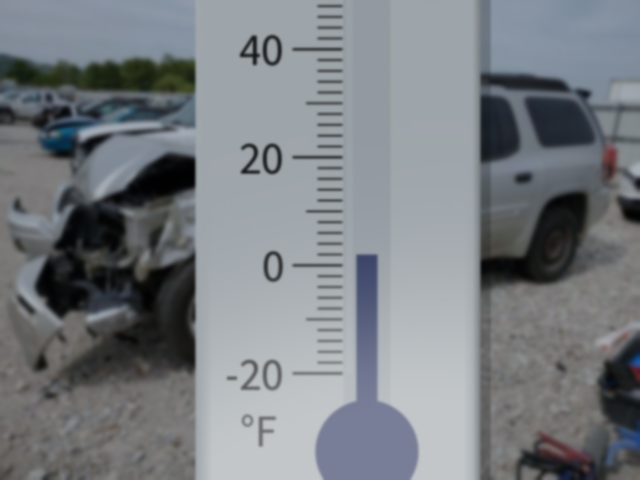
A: 2 °F
